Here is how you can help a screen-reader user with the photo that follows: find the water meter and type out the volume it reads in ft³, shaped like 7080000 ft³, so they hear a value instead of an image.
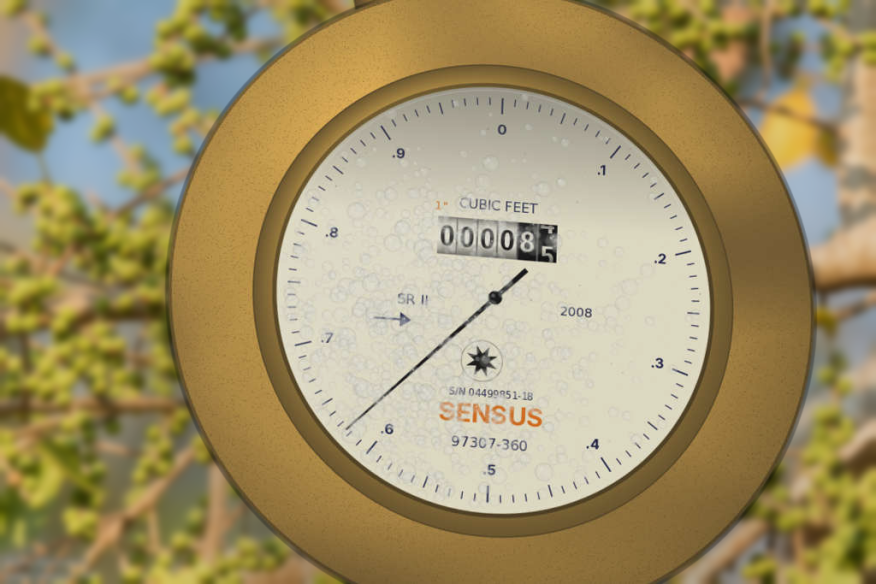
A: 84.62 ft³
